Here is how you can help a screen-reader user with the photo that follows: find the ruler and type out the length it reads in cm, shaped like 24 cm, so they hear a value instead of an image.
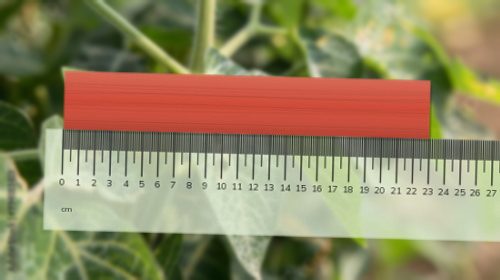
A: 23 cm
